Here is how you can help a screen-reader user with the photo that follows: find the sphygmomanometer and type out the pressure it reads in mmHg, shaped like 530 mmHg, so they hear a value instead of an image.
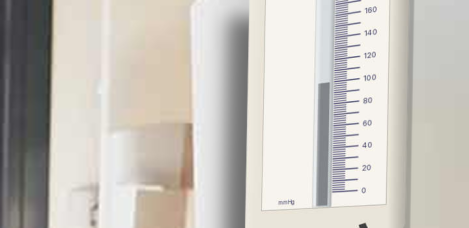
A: 100 mmHg
